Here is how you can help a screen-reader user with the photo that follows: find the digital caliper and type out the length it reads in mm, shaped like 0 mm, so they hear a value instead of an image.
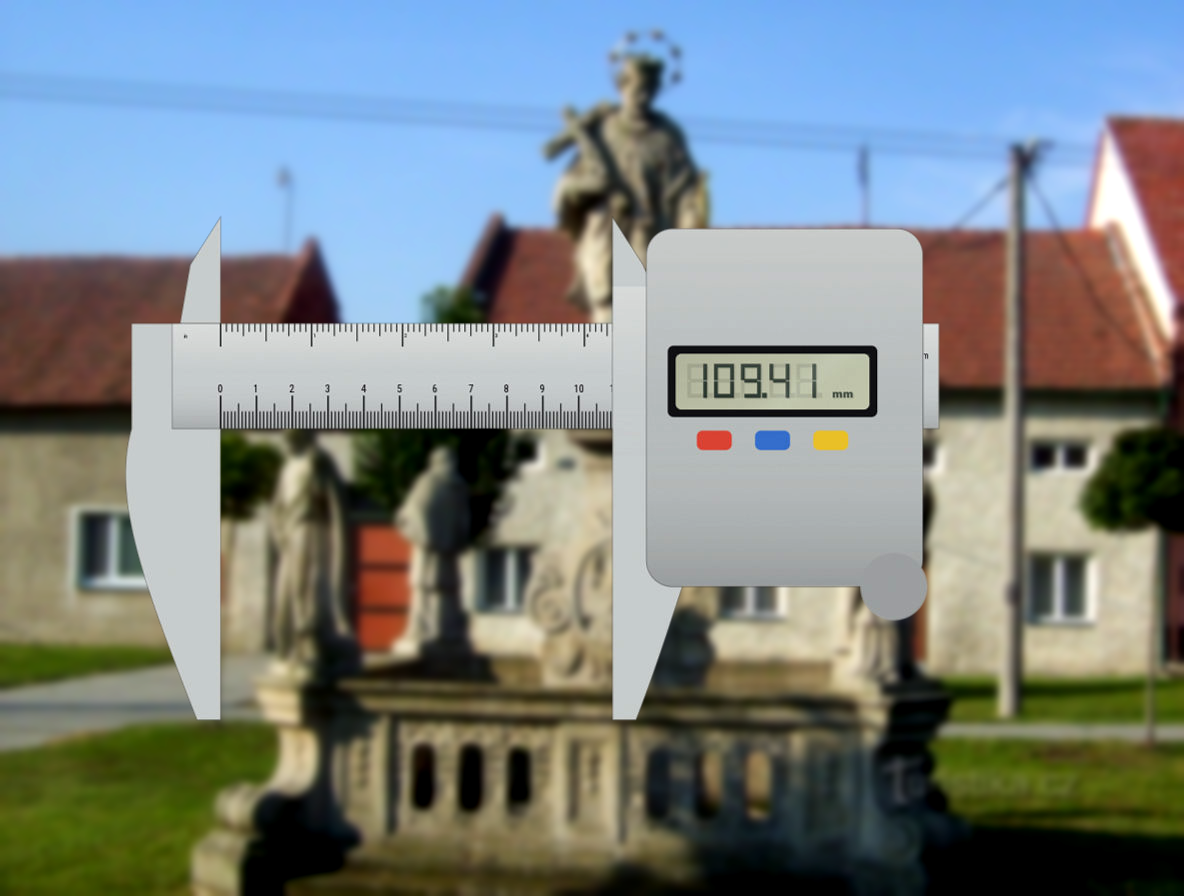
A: 109.41 mm
